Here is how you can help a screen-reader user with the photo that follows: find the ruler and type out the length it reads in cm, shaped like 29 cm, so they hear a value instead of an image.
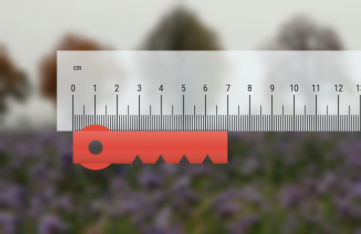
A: 7 cm
